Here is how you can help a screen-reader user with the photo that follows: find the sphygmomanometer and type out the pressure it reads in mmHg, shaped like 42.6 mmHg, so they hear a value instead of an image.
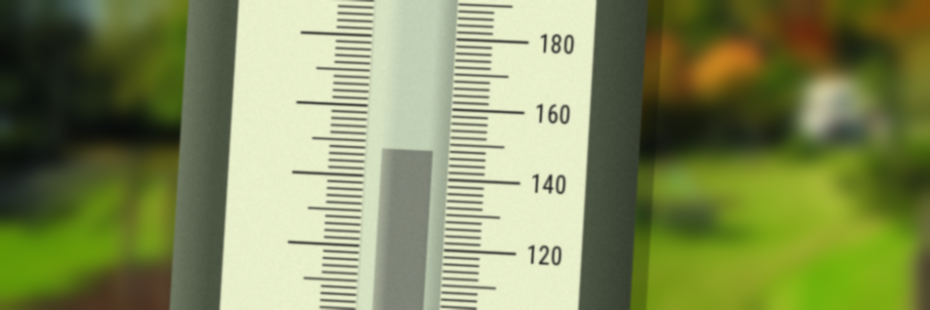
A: 148 mmHg
